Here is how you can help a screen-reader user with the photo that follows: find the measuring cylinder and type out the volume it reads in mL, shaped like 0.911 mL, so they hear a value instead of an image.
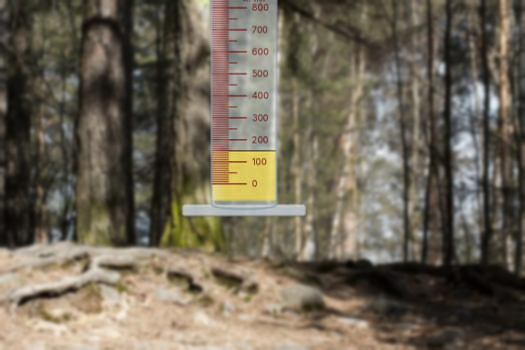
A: 150 mL
